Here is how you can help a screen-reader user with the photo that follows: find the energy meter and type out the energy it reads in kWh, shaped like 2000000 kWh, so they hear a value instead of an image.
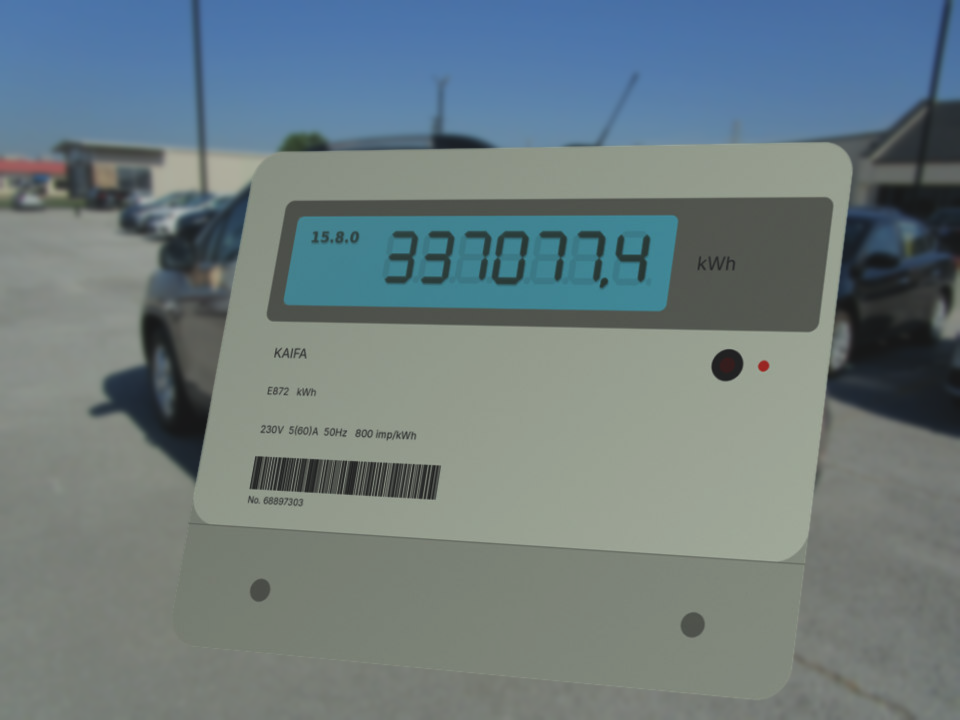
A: 337077.4 kWh
